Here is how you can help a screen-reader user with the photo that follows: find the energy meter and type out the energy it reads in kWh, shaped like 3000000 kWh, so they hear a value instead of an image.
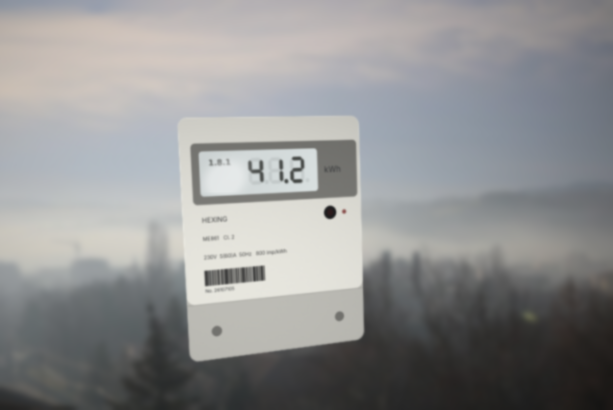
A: 41.2 kWh
